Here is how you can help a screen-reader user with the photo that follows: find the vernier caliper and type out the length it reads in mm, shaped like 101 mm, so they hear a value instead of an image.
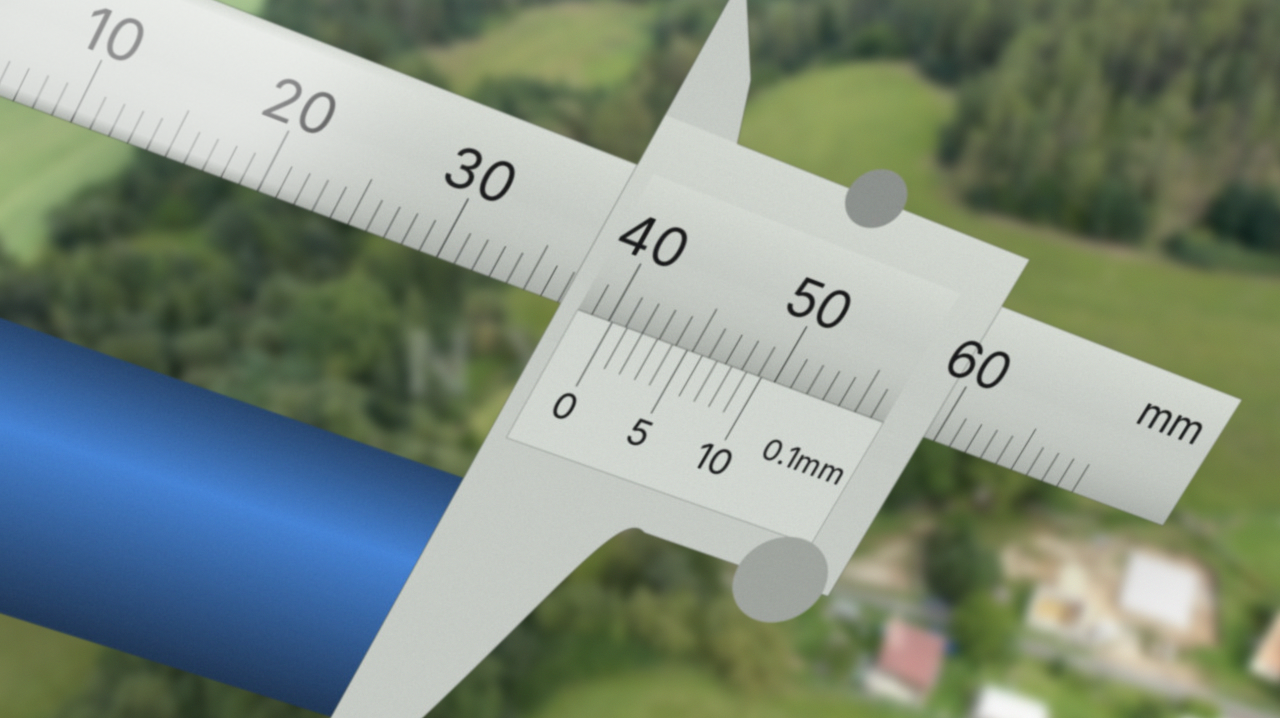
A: 40.2 mm
